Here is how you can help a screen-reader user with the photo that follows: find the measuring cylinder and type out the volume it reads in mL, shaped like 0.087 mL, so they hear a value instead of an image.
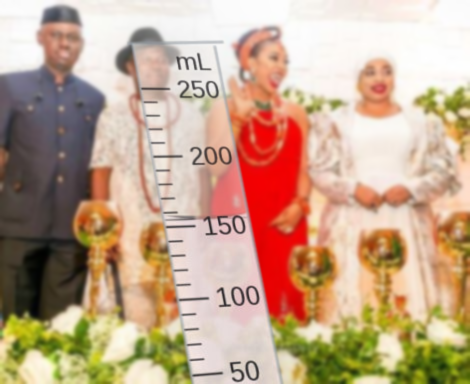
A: 155 mL
